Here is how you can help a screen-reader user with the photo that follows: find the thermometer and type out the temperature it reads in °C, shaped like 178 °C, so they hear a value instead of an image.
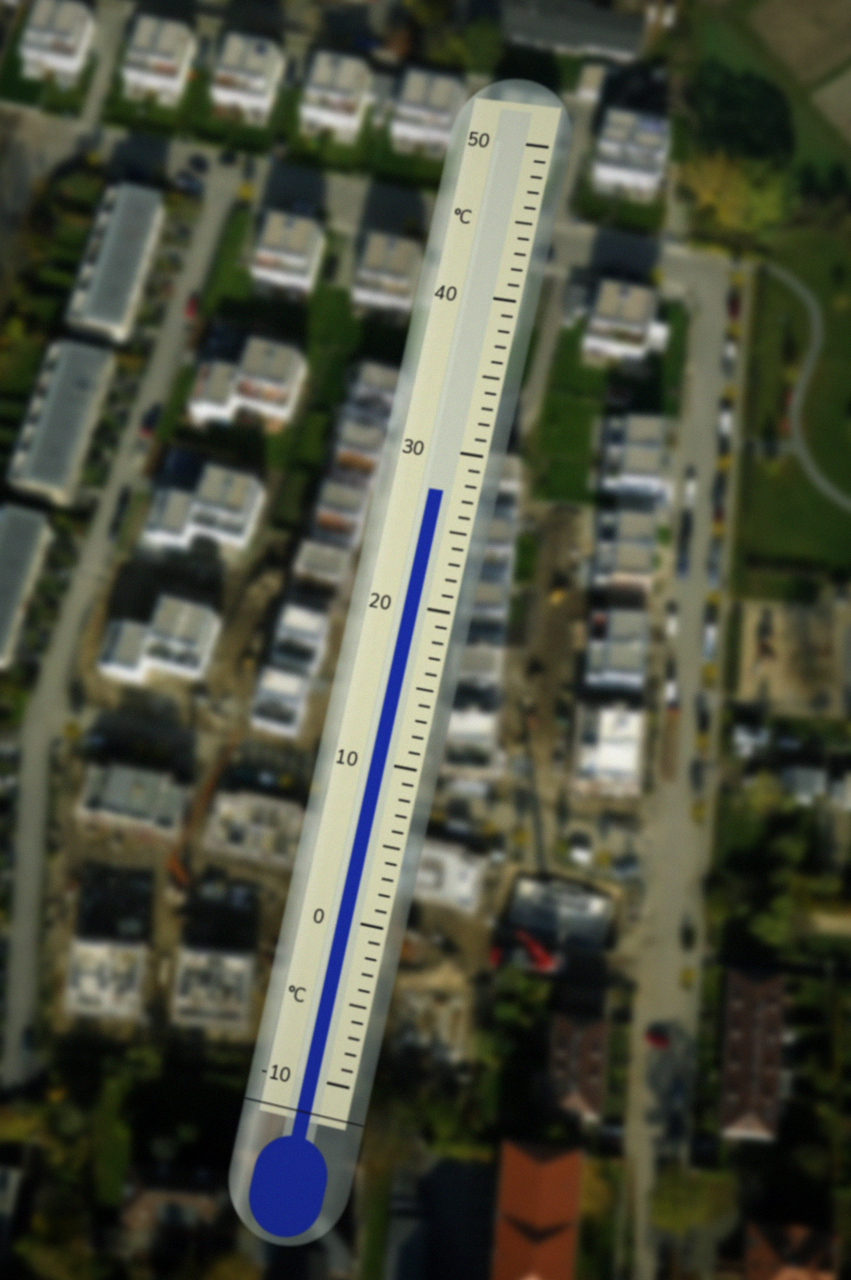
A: 27.5 °C
